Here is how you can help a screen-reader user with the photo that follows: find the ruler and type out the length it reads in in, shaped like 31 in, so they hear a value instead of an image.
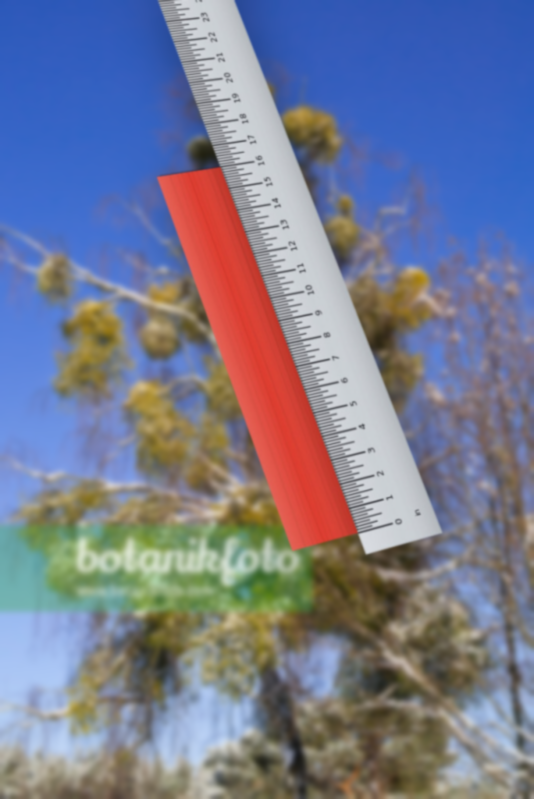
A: 16 in
